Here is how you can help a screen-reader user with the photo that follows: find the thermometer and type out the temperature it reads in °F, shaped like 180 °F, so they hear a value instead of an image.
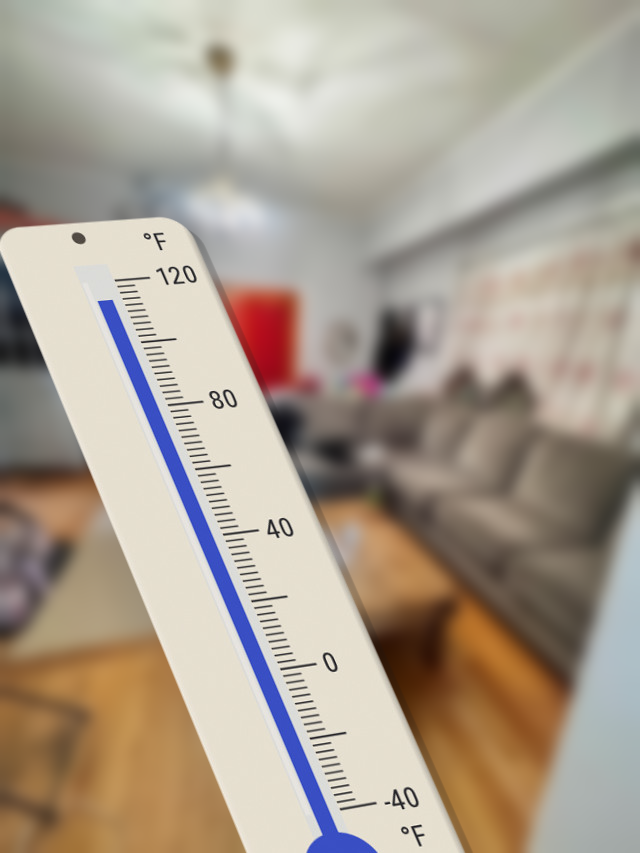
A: 114 °F
